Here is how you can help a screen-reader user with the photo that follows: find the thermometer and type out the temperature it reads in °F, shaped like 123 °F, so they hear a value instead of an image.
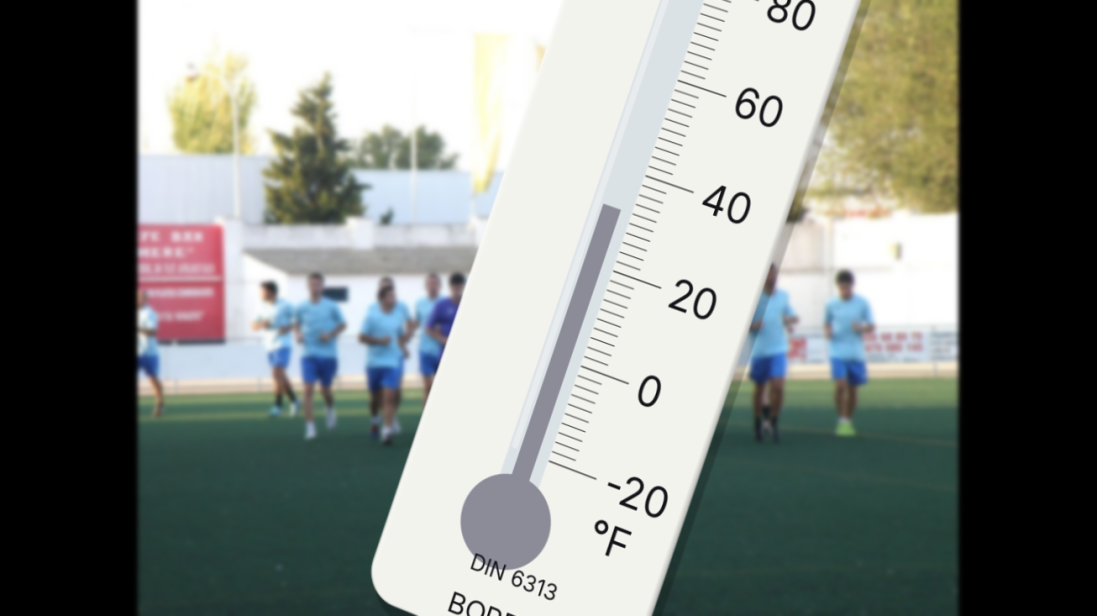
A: 32 °F
